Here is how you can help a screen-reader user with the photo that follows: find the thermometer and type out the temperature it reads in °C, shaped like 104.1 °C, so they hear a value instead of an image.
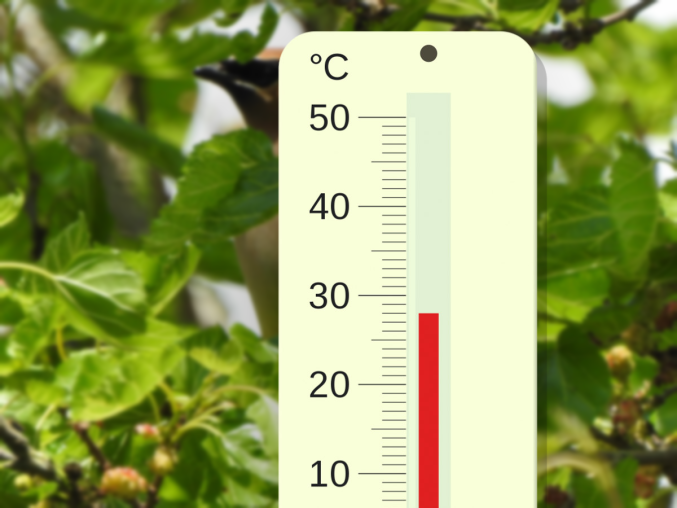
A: 28 °C
